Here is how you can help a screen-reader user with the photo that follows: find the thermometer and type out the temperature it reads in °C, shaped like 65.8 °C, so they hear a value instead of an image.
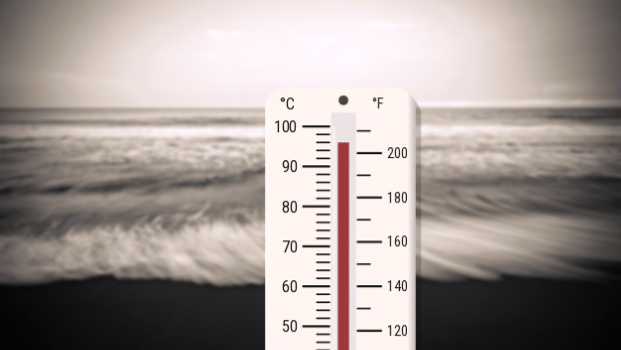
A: 96 °C
